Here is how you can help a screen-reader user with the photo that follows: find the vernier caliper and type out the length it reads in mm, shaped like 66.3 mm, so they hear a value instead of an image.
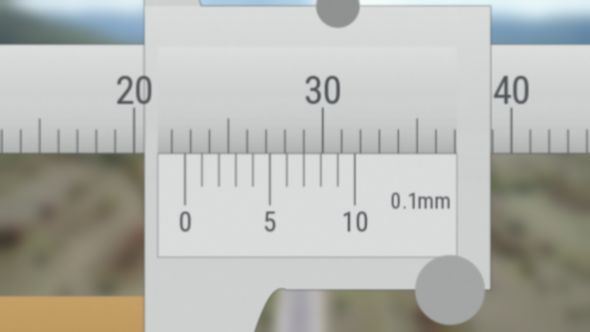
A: 22.7 mm
